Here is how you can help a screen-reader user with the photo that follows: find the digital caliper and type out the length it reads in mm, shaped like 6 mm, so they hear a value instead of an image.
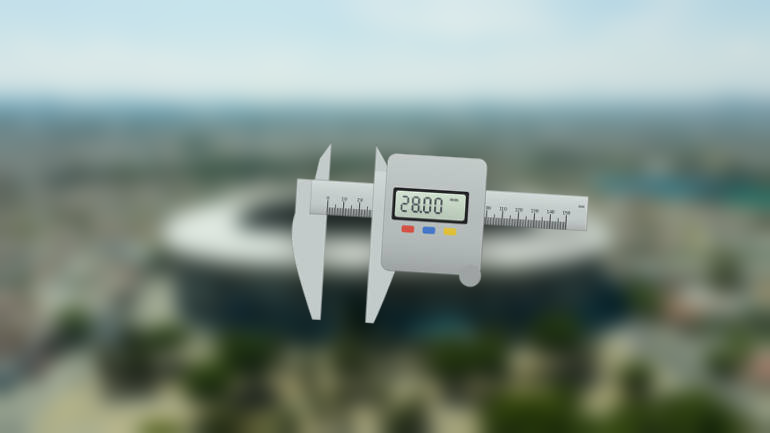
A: 28.00 mm
